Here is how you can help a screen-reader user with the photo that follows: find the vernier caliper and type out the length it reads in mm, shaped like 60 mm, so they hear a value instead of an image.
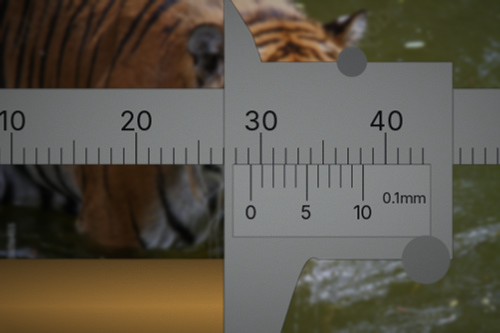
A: 29.2 mm
